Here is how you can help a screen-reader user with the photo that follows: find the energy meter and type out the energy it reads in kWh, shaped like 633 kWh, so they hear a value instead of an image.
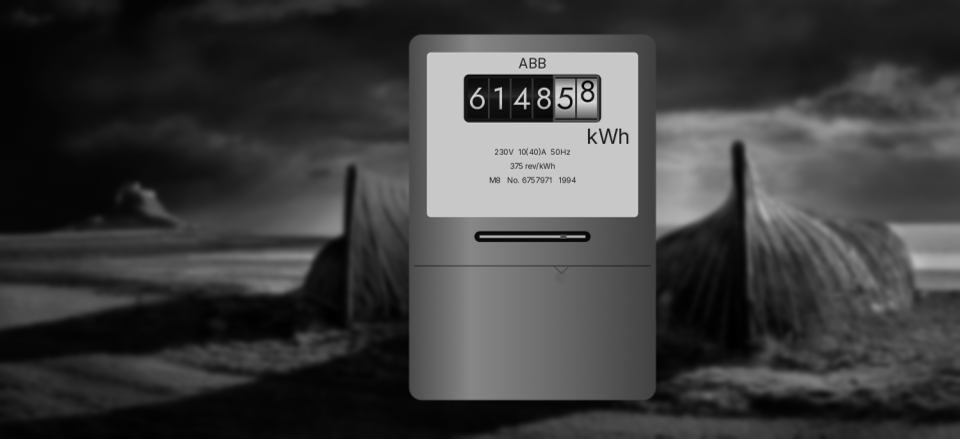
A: 6148.58 kWh
